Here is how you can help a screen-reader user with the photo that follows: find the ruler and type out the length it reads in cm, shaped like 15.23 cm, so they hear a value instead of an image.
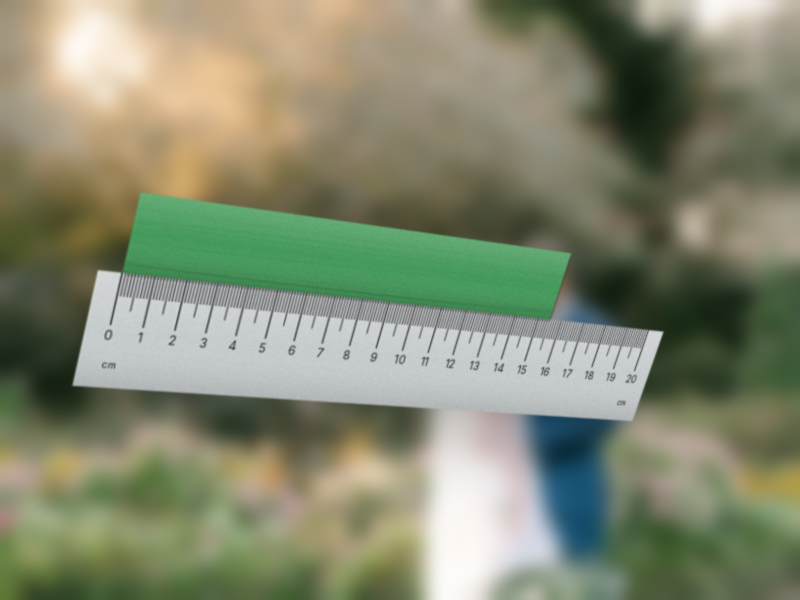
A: 15.5 cm
